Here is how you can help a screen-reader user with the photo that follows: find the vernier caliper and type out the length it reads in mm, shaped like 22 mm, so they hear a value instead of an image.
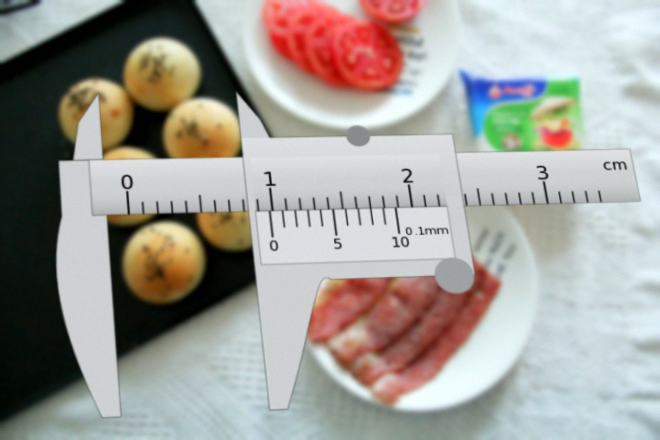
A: 9.8 mm
